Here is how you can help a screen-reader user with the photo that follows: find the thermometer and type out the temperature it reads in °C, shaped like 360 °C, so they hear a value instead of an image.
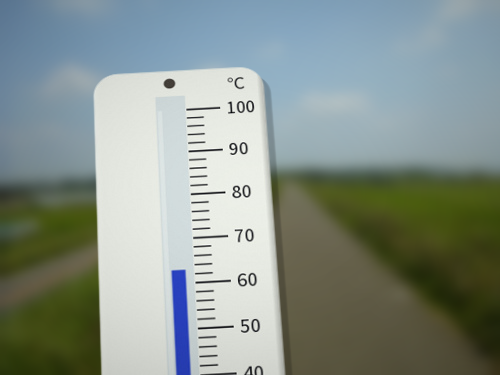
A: 63 °C
